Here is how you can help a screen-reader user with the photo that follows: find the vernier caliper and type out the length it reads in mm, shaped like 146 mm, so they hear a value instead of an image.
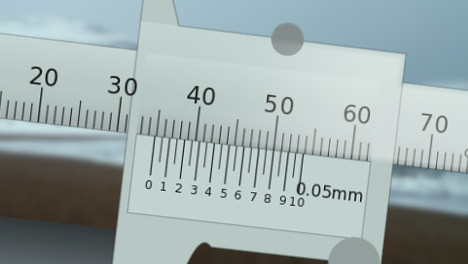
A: 34.8 mm
